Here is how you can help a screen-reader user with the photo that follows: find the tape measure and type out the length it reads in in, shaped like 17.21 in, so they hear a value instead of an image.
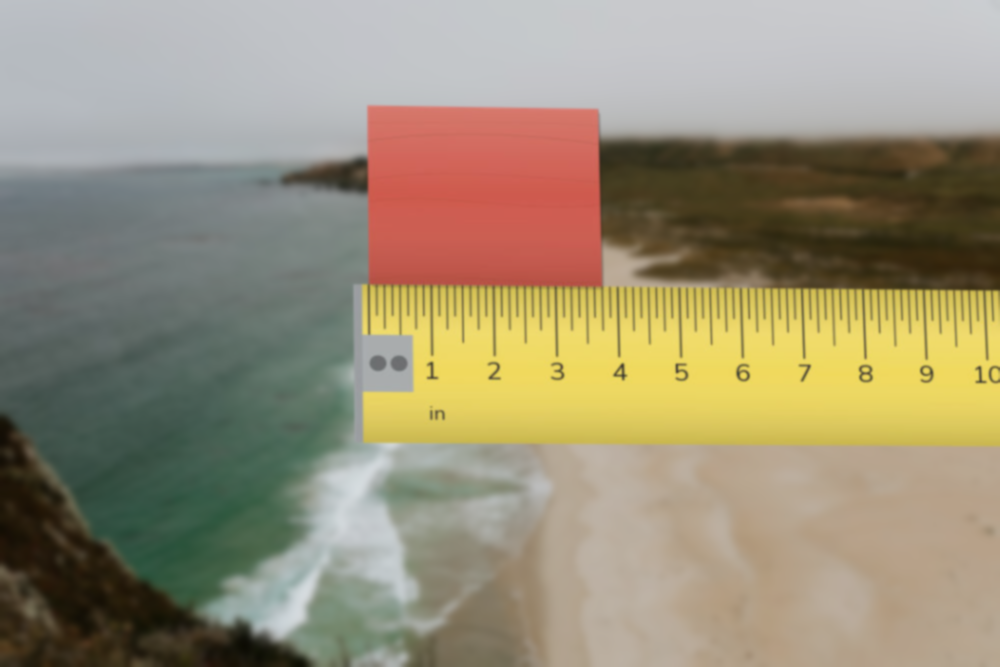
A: 3.75 in
